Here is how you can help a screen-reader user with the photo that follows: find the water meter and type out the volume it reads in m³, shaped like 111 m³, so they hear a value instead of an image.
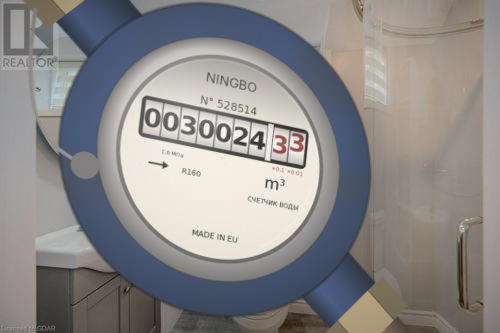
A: 30024.33 m³
